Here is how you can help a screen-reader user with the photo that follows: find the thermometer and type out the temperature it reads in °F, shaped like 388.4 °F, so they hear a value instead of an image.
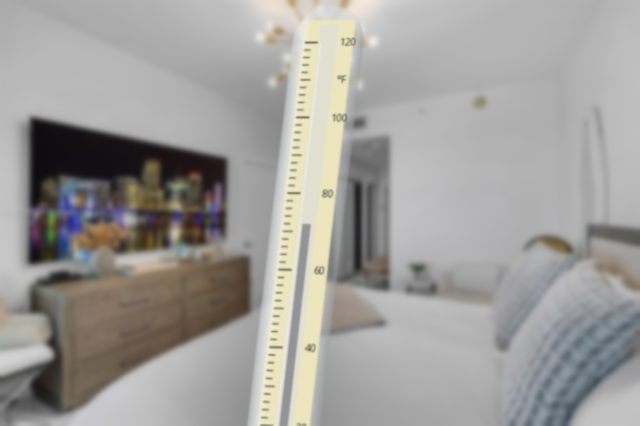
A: 72 °F
